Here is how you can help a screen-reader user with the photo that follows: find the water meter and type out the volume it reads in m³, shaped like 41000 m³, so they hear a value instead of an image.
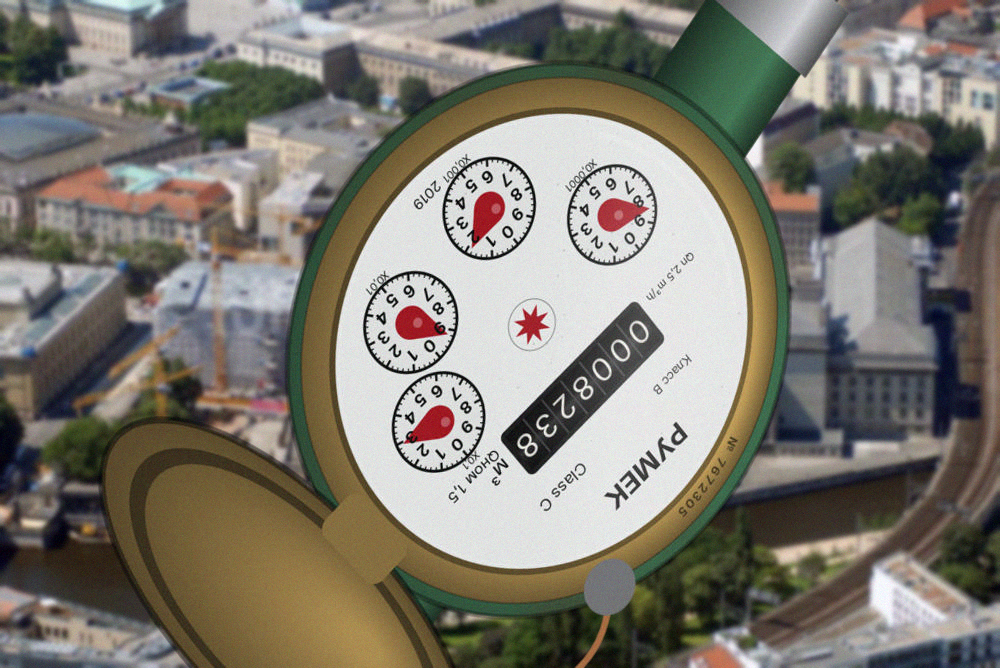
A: 8238.2918 m³
